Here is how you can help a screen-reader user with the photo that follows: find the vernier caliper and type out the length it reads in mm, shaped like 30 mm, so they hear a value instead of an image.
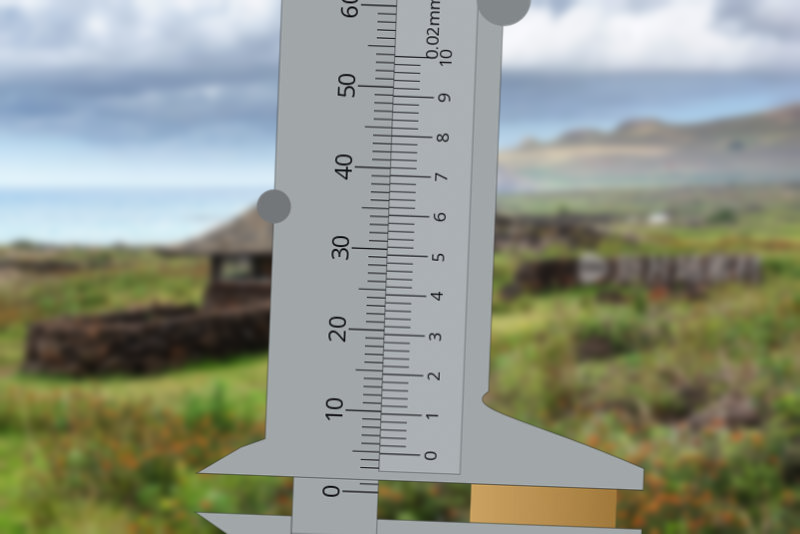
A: 4.8 mm
